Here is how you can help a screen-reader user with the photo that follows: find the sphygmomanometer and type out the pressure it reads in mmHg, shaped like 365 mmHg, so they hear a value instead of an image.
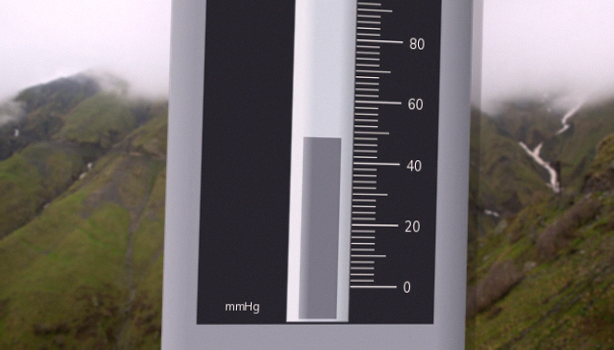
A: 48 mmHg
